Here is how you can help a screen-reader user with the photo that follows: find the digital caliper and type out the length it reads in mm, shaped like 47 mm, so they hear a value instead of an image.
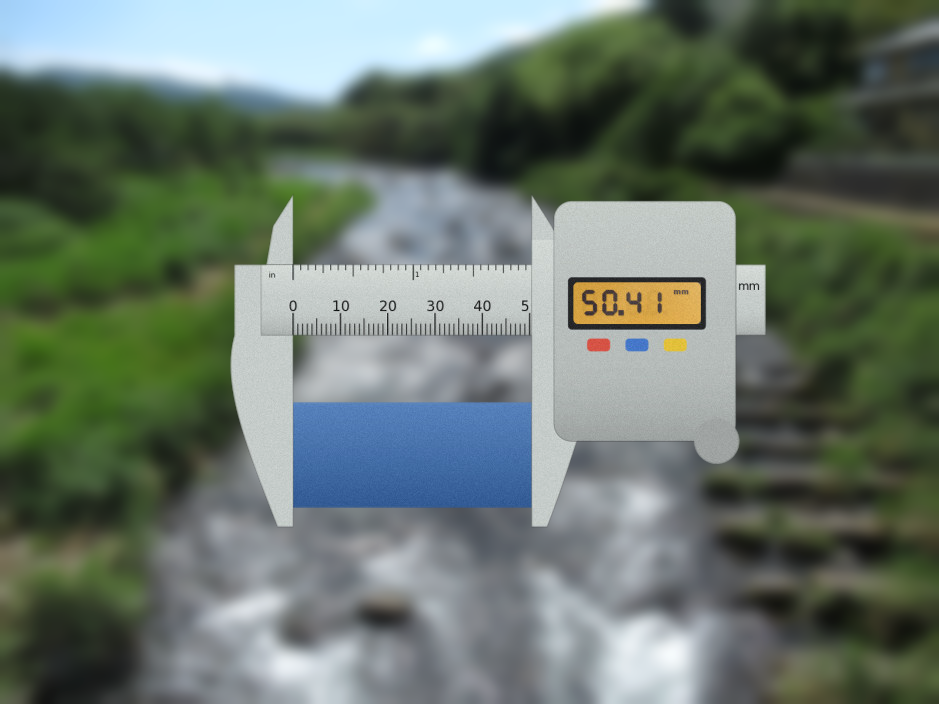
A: 50.41 mm
